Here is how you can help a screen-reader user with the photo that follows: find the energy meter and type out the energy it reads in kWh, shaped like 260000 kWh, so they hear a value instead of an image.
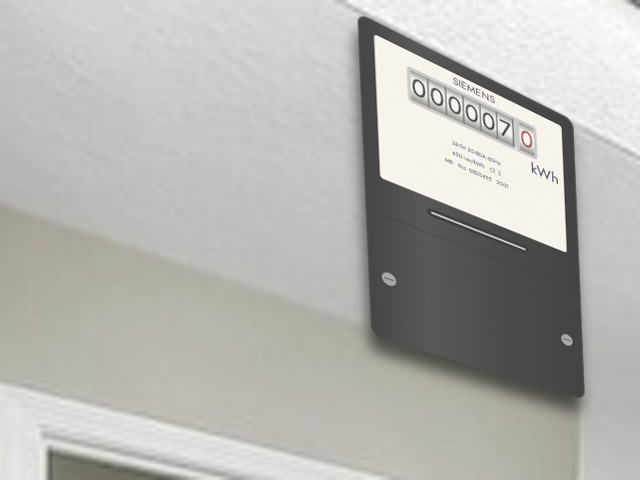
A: 7.0 kWh
